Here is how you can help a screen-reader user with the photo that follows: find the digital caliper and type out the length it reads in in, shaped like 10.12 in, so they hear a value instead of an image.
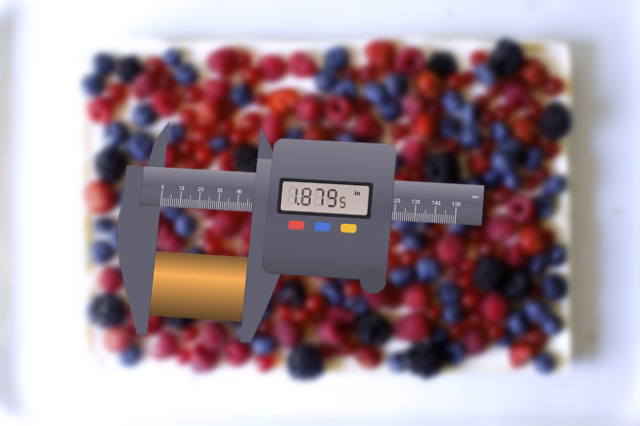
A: 1.8795 in
